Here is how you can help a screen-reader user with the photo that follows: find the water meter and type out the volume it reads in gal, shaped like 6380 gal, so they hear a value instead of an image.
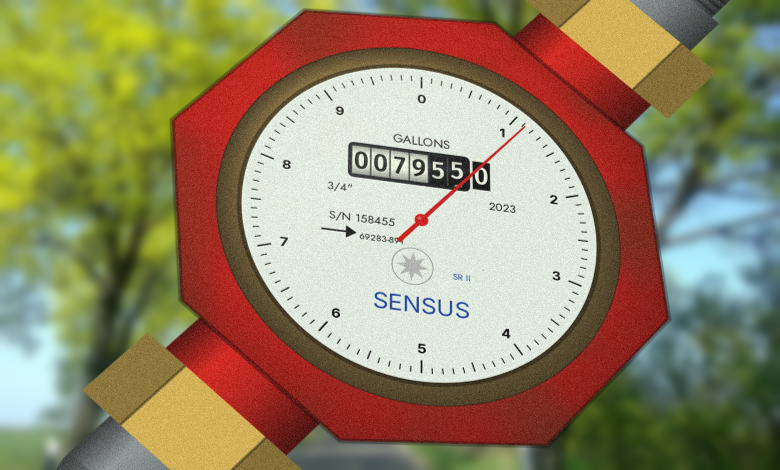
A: 79551.1 gal
